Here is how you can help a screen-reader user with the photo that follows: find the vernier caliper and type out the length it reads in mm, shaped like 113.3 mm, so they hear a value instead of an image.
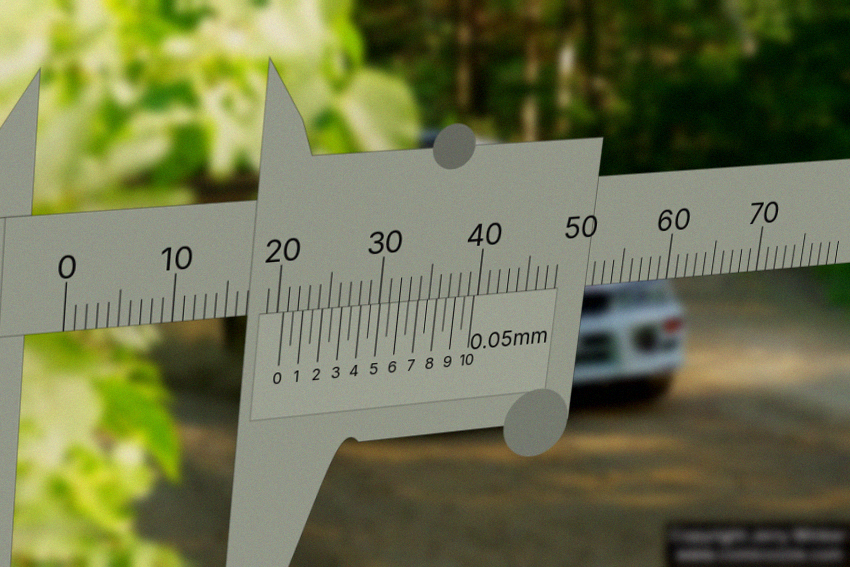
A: 20.6 mm
